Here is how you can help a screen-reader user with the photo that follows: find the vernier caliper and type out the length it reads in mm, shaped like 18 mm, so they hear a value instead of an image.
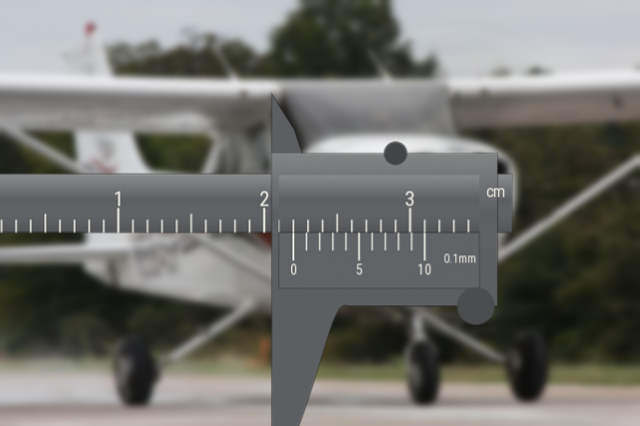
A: 22.0 mm
